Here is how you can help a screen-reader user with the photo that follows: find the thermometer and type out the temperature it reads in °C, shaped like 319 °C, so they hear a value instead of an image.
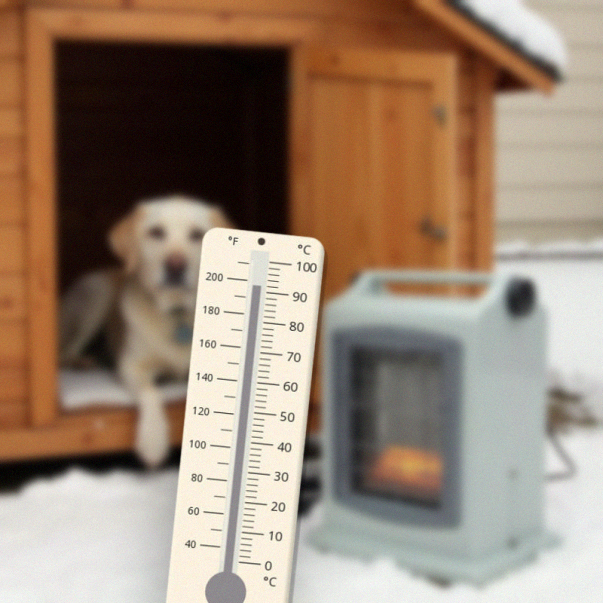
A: 92 °C
